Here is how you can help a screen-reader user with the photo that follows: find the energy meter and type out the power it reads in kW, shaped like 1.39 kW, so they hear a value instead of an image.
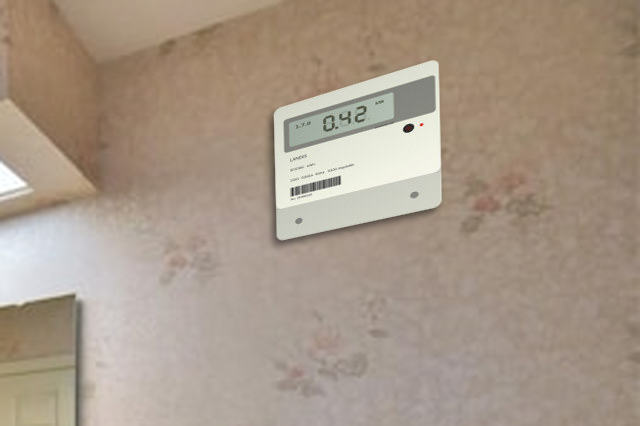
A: 0.42 kW
